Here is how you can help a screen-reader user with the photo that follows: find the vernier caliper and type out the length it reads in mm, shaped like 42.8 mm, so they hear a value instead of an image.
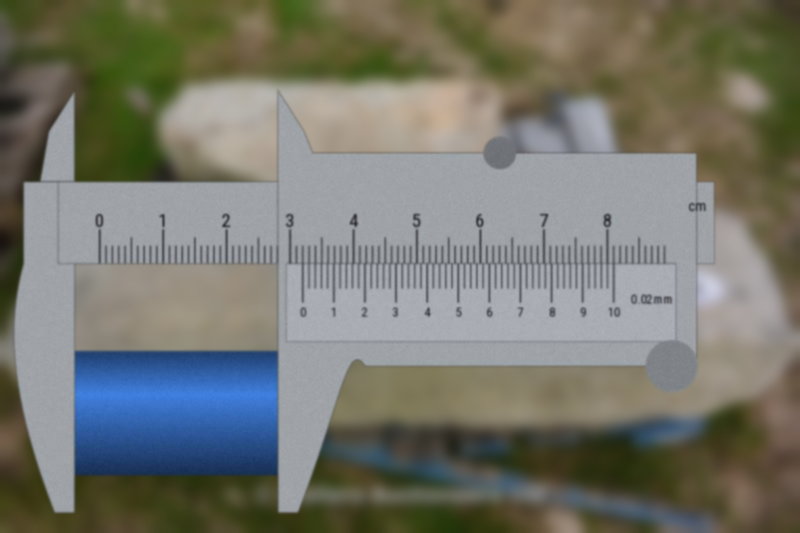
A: 32.0 mm
